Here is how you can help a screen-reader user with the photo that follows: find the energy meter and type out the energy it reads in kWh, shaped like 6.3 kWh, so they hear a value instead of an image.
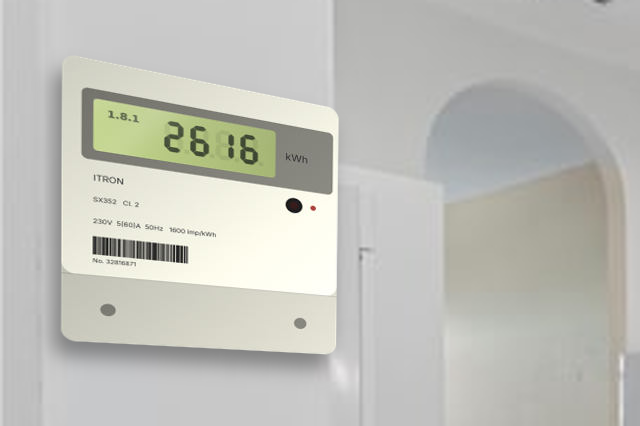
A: 2616 kWh
